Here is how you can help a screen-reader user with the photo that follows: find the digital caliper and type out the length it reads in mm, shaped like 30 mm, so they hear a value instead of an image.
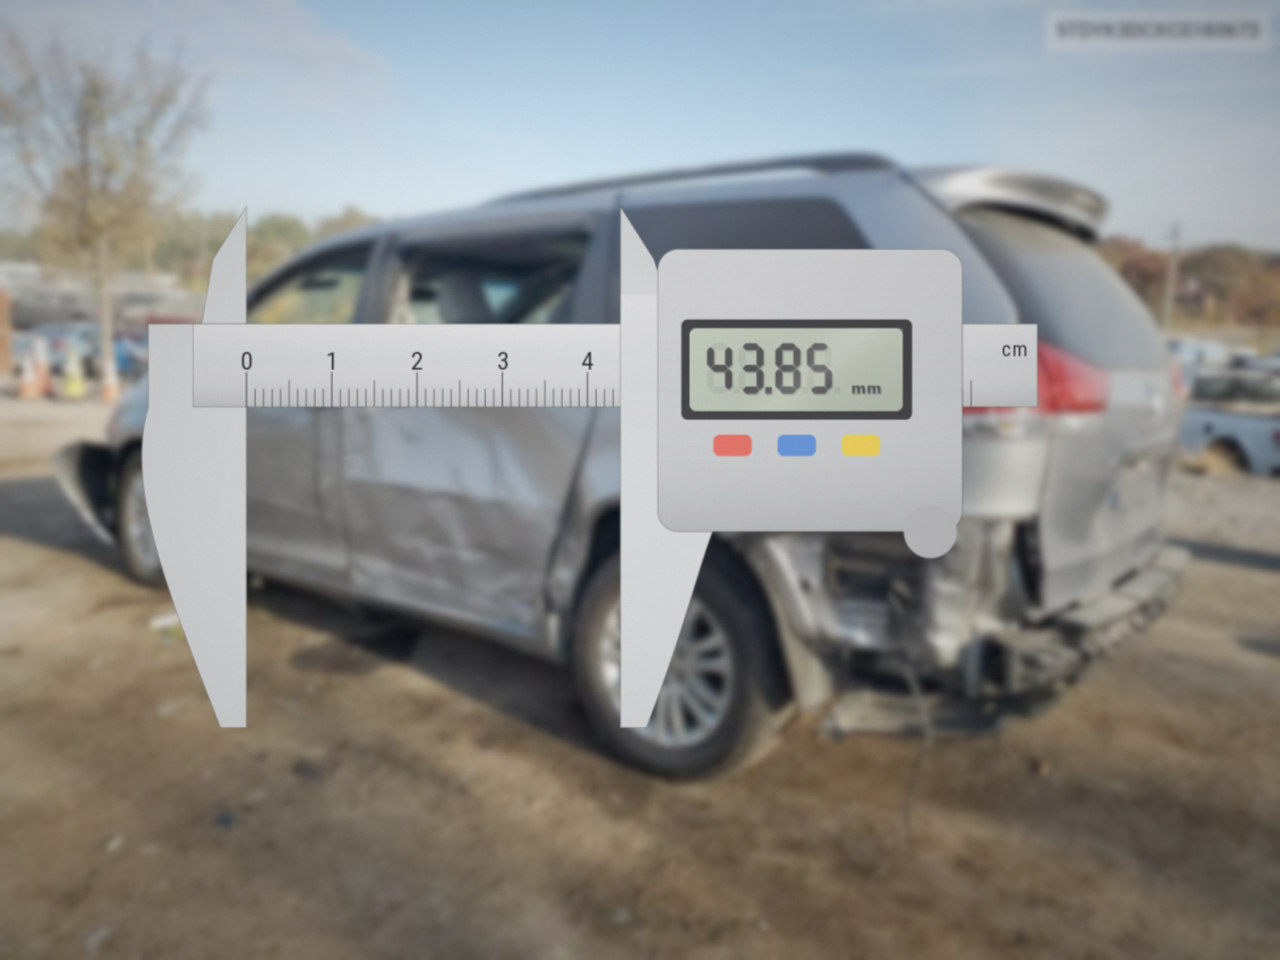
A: 43.85 mm
